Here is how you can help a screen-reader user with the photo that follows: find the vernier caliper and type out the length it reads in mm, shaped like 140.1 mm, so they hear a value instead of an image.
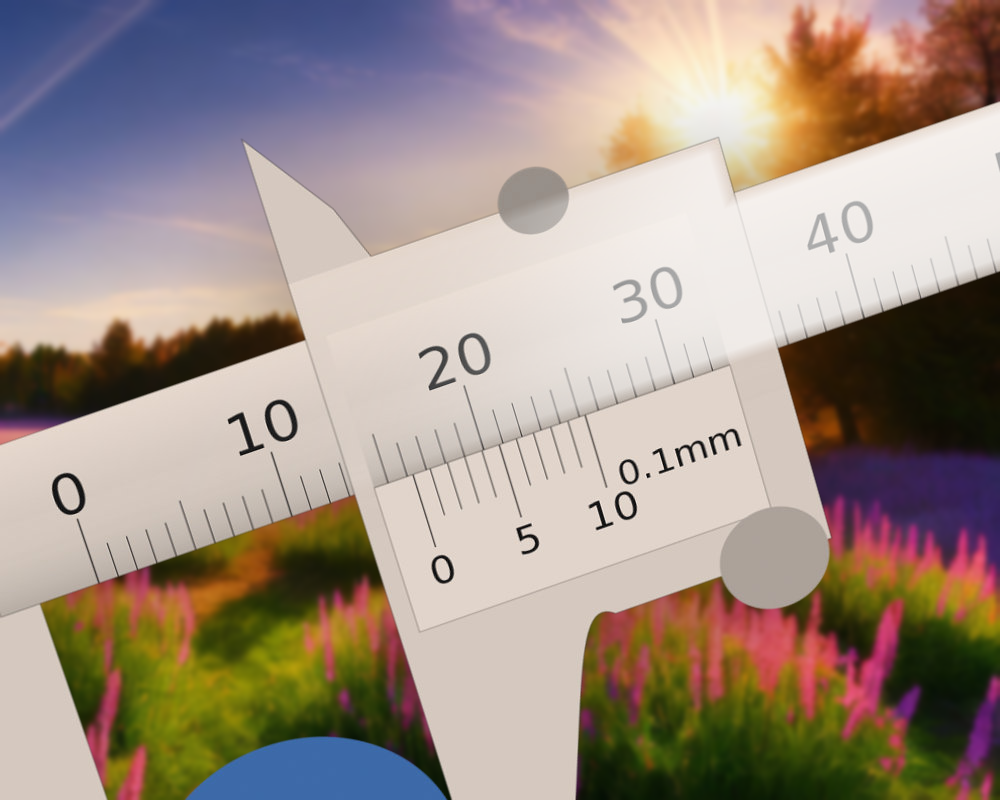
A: 16.3 mm
